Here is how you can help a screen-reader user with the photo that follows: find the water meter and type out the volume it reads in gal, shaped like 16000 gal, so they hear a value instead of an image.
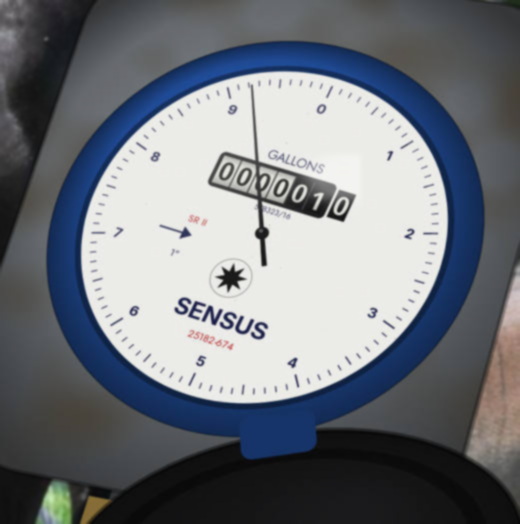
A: 9.2 gal
